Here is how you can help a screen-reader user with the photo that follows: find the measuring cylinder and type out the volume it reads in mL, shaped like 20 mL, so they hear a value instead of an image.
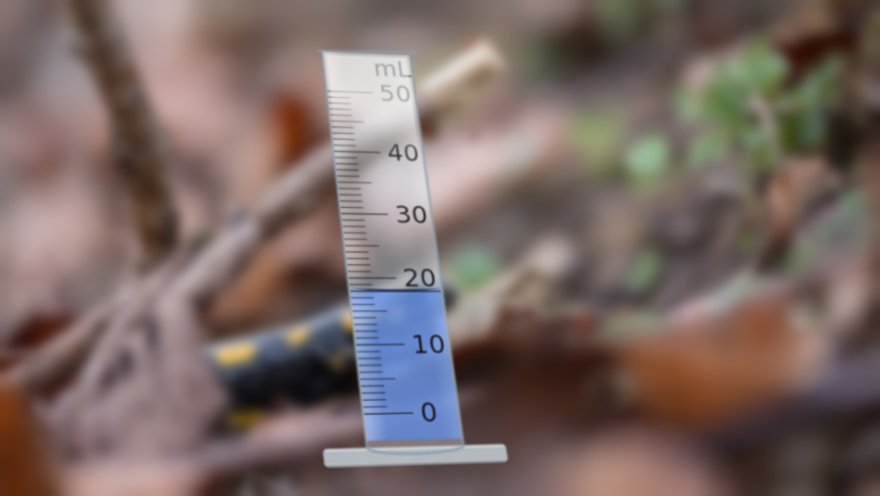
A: 18 mL
